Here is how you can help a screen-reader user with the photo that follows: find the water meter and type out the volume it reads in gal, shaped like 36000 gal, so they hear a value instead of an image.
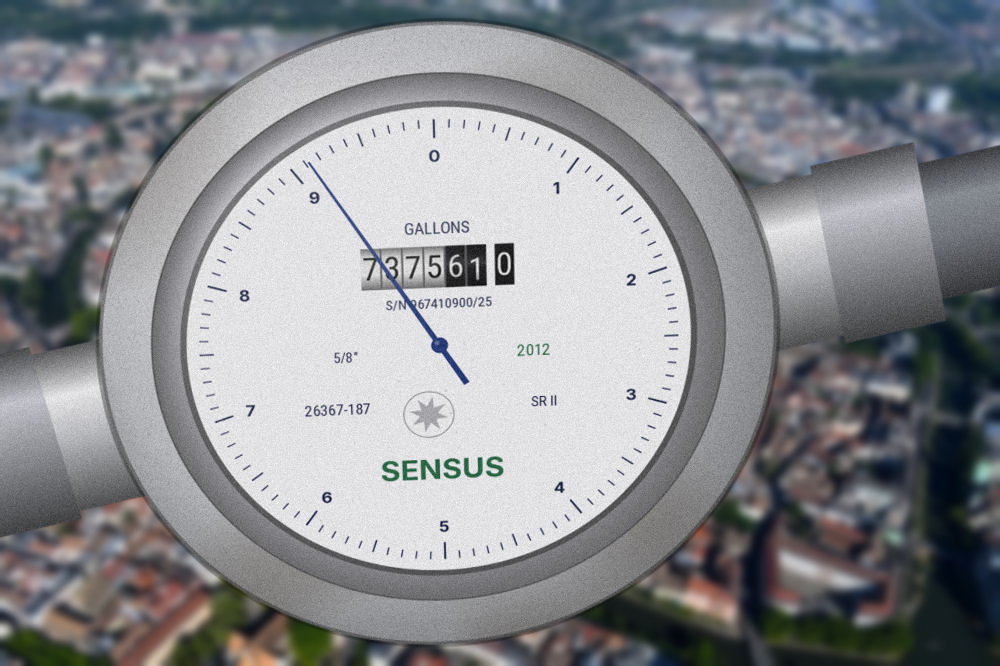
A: 7375609.1 gal
